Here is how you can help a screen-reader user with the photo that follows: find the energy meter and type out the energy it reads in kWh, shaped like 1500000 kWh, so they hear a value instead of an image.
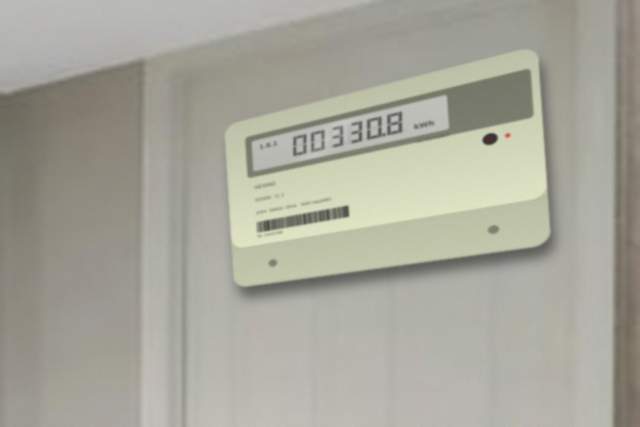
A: 330.8 kWh
